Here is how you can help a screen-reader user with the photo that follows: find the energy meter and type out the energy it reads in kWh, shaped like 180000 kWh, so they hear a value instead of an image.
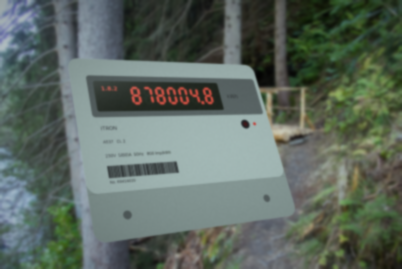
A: 878004.8 kWh
